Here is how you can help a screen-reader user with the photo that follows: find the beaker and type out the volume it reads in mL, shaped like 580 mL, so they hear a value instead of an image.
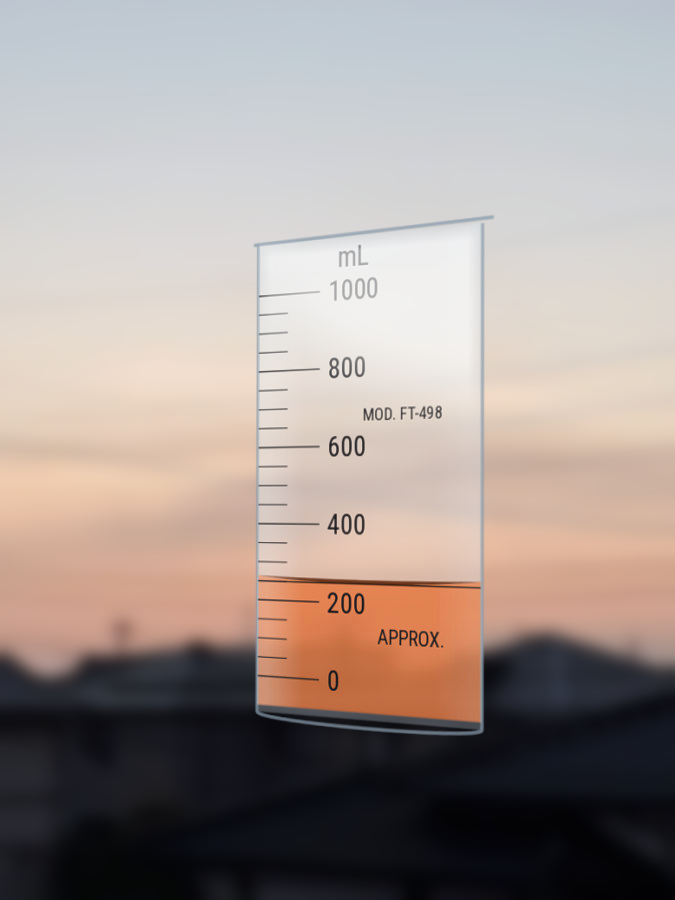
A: 250 mL
